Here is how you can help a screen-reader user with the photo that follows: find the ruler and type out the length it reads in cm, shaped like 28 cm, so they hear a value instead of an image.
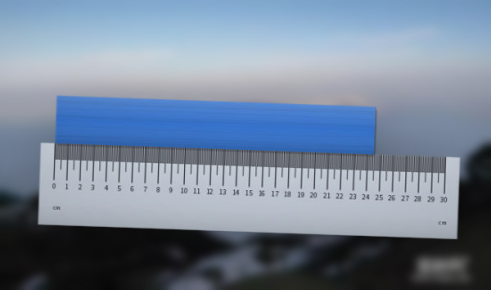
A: 24.5 cm
